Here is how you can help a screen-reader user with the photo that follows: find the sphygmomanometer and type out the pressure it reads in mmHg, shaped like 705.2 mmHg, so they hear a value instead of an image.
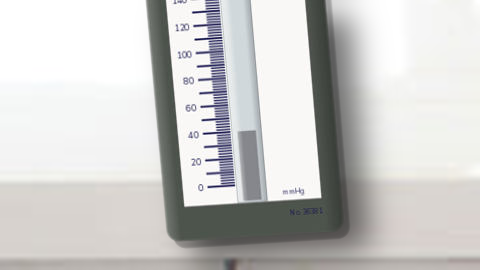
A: 40 mmHg
